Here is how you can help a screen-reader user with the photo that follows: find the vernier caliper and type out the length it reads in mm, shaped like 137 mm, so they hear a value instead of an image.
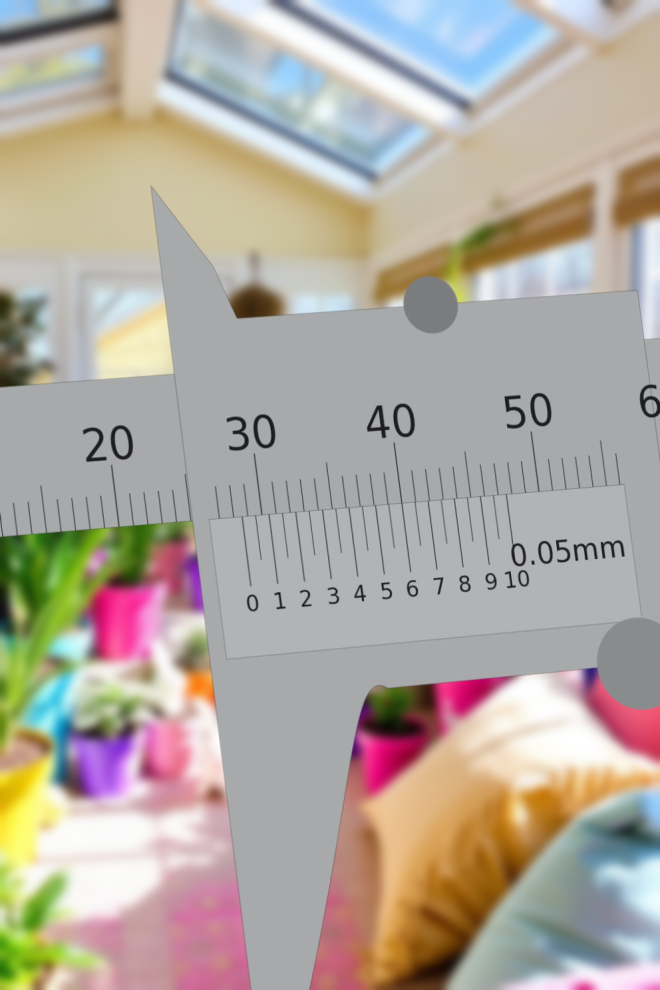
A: 28.6 mm
